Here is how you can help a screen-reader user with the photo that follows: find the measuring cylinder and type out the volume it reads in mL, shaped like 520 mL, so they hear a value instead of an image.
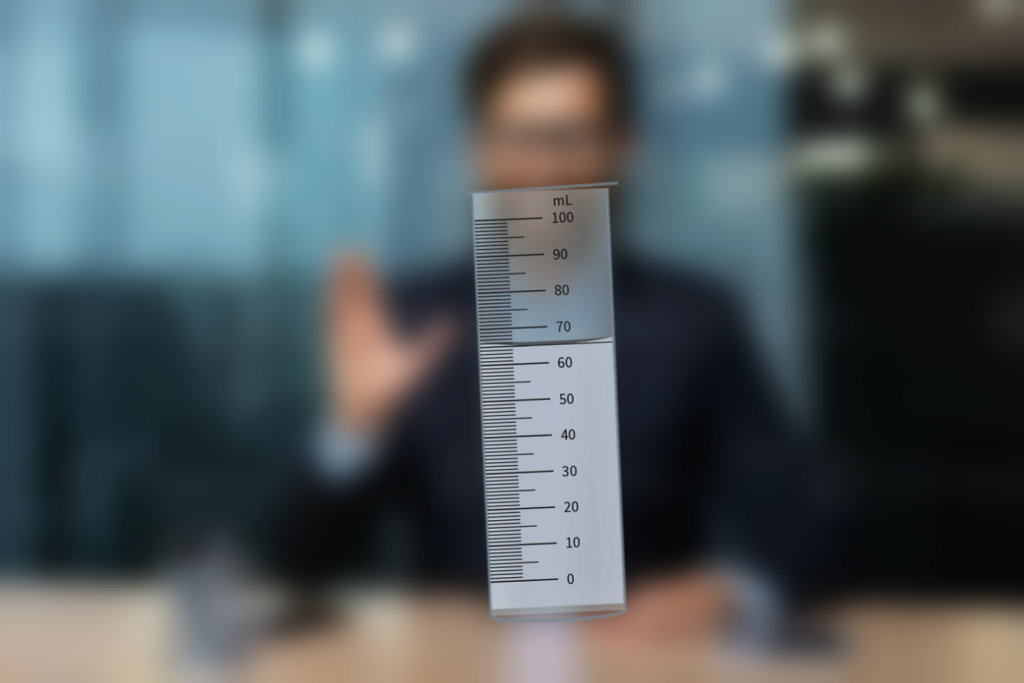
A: 65 mL
